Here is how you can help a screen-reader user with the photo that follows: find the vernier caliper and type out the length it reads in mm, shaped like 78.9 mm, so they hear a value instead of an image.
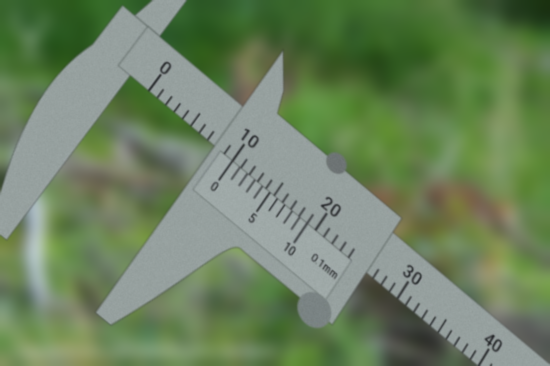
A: 10.0 mm
